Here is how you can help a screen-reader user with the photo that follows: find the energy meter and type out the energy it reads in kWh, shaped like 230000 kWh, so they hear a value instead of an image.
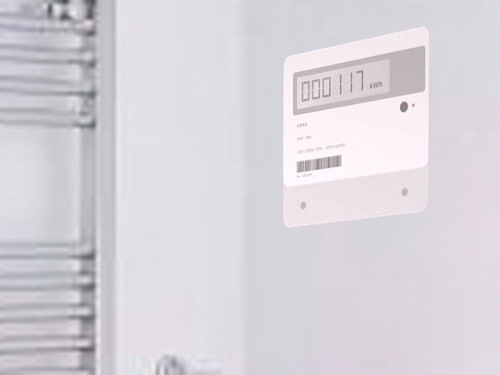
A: 117 kWh
